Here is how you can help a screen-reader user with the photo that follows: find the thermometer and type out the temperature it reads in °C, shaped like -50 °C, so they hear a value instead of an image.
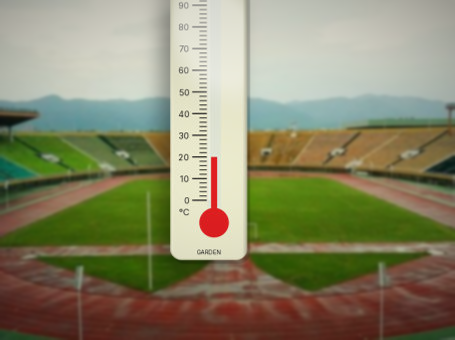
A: 20 °C
